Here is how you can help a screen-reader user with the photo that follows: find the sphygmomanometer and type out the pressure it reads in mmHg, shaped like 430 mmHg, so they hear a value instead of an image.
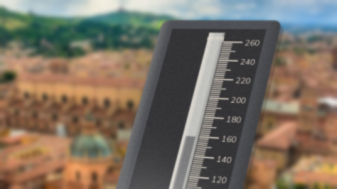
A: 160 mmHg
